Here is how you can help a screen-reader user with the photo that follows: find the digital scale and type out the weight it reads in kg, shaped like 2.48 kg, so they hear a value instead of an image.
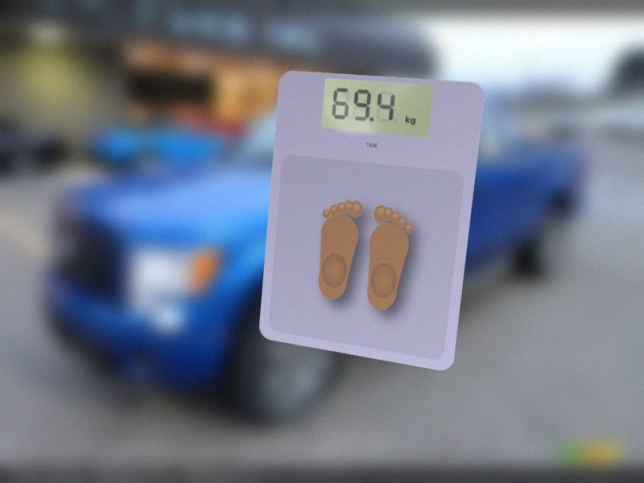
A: 69.4 kg
